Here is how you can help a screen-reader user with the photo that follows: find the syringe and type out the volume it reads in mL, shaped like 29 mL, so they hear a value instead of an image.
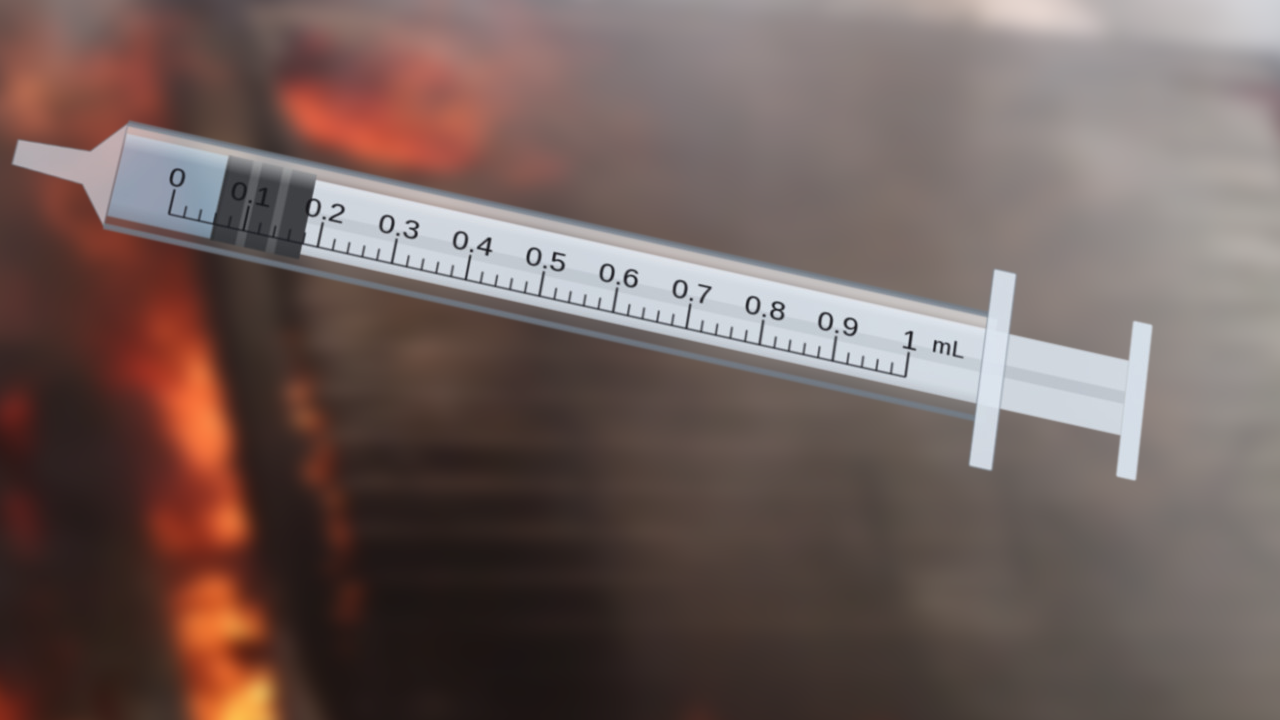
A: 0.06 mL
